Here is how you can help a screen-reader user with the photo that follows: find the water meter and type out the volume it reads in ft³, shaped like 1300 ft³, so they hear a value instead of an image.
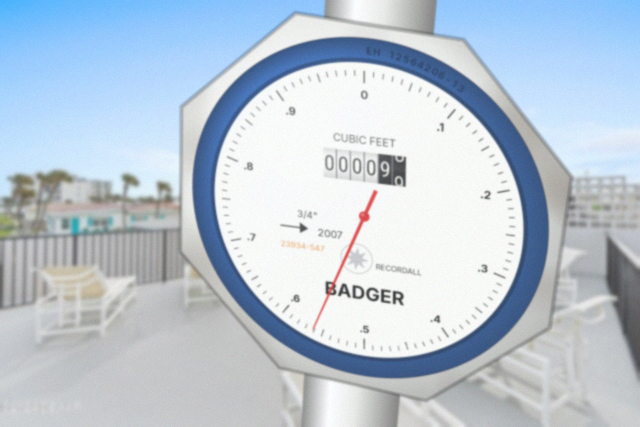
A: 98.56 ft³
